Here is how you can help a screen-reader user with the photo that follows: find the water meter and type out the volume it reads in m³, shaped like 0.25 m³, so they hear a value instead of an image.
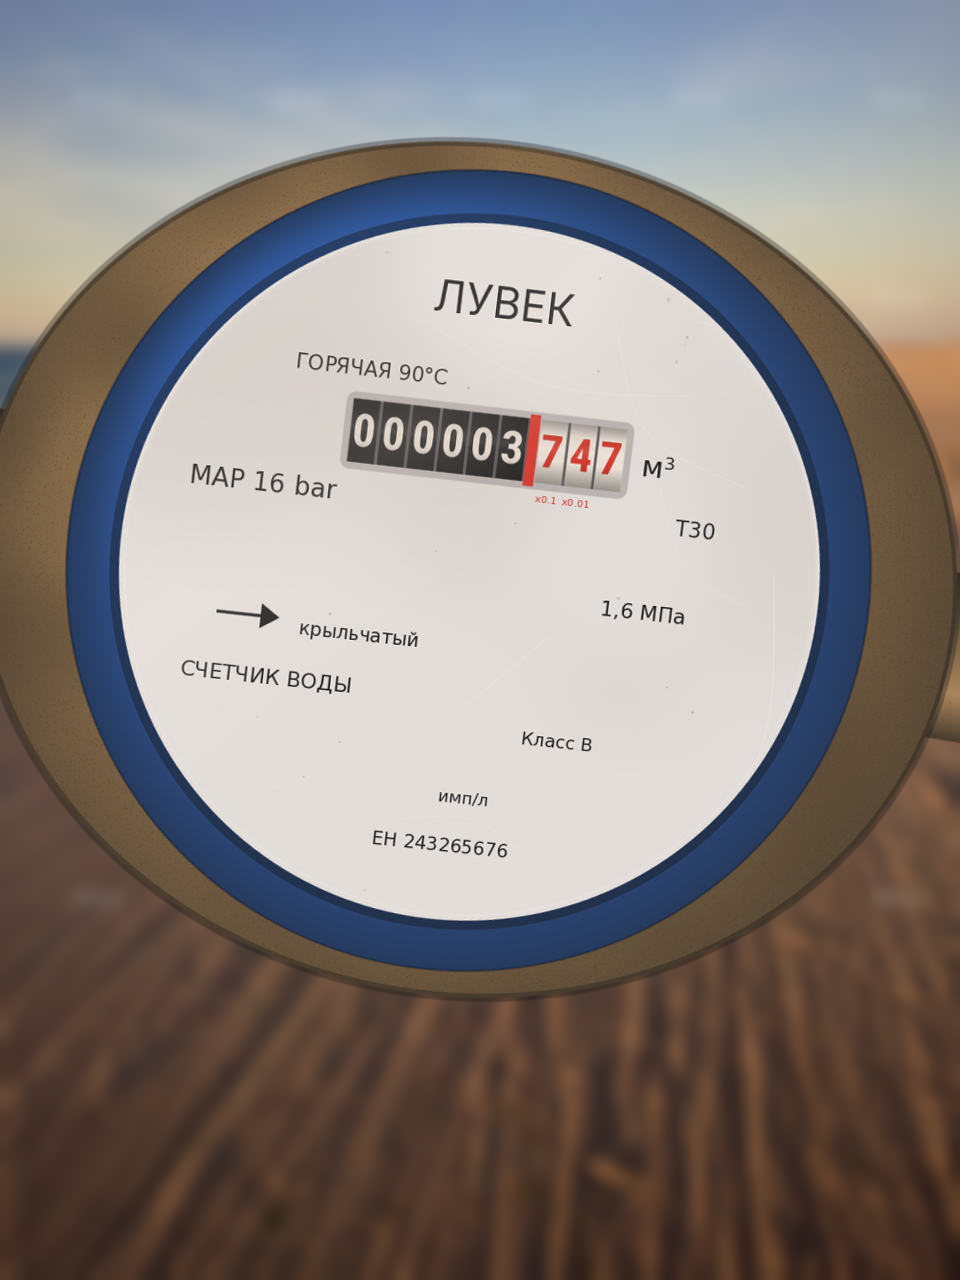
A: 3.747 m³
